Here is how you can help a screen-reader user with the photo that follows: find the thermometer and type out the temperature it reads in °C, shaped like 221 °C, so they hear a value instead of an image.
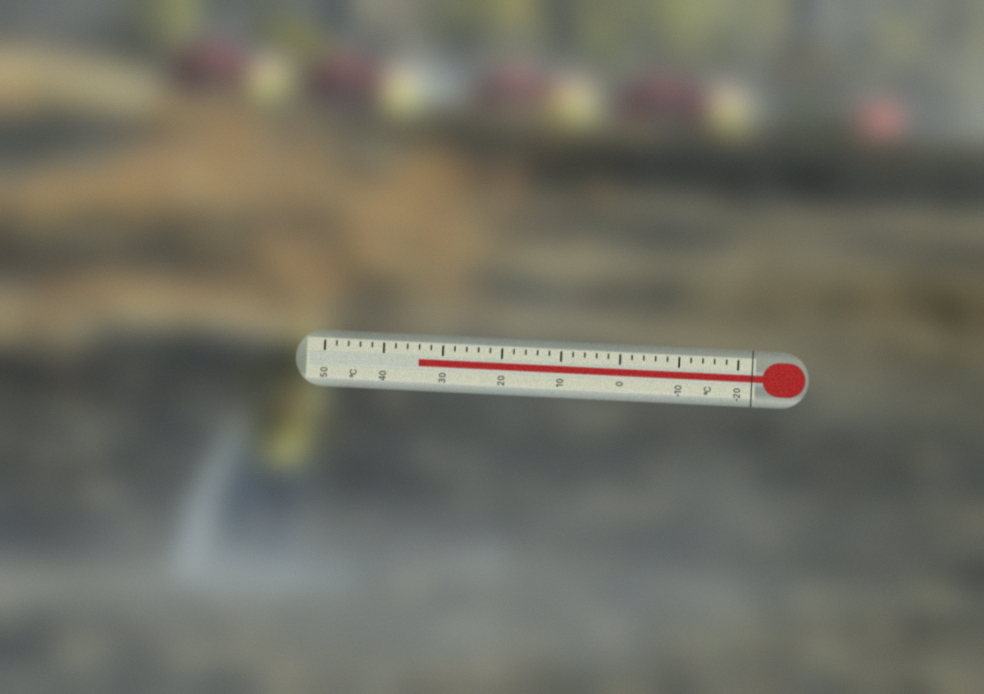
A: 34 °C
